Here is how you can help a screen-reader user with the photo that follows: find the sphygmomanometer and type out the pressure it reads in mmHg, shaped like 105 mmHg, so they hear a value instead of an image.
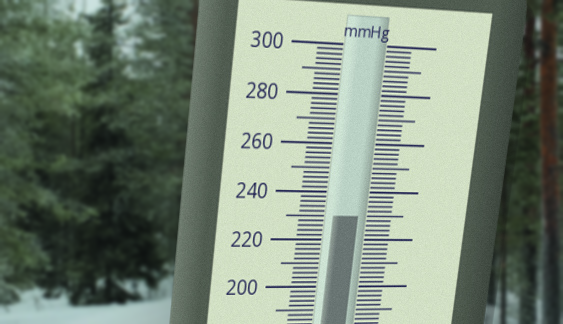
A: 230 mmHg
